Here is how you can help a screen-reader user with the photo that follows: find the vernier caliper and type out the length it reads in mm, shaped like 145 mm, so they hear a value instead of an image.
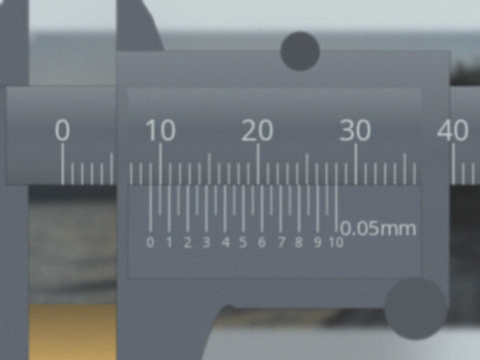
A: 9.0 mm
